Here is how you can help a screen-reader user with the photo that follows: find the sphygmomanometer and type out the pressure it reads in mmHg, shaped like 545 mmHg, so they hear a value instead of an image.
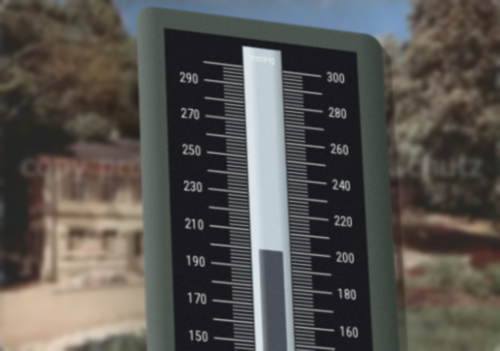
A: 200 mmHg
